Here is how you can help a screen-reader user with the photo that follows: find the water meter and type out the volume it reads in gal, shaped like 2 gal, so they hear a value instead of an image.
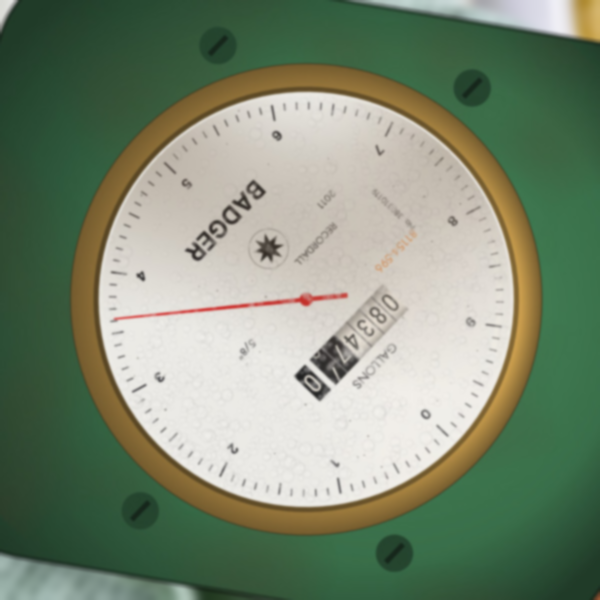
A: 834773.6 gal
